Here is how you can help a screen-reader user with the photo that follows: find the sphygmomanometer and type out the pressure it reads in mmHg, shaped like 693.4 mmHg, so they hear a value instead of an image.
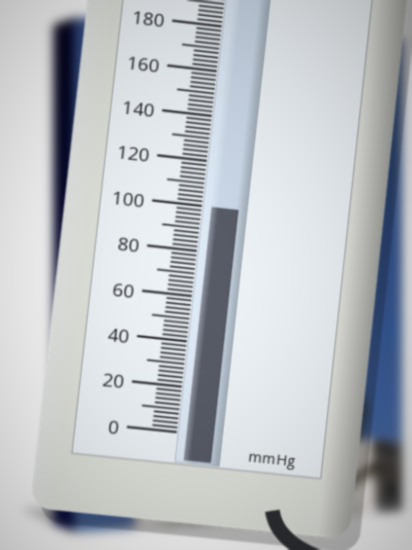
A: 100 mmHg
